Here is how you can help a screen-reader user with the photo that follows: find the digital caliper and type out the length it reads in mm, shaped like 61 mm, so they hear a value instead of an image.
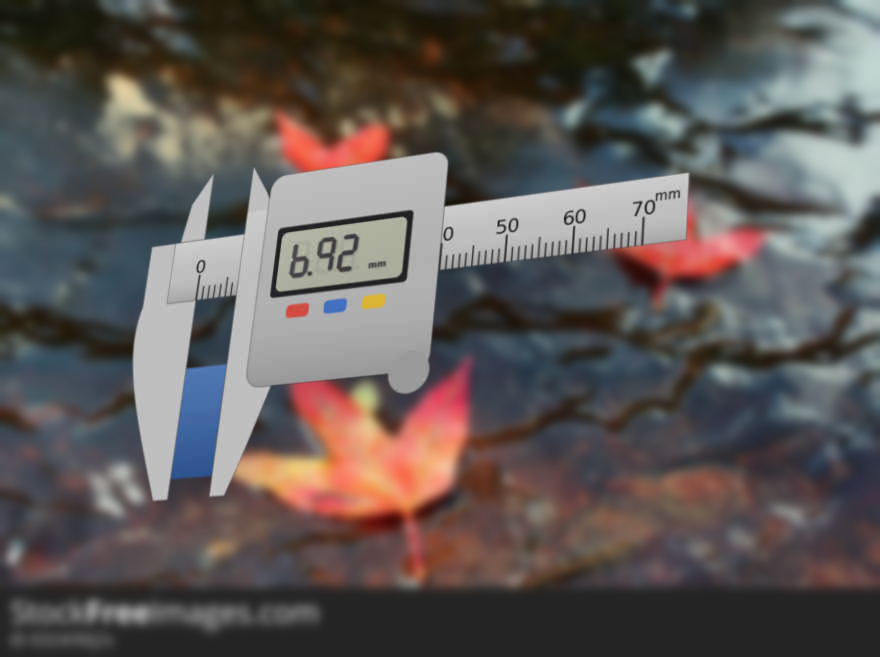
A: 6.92 mm
